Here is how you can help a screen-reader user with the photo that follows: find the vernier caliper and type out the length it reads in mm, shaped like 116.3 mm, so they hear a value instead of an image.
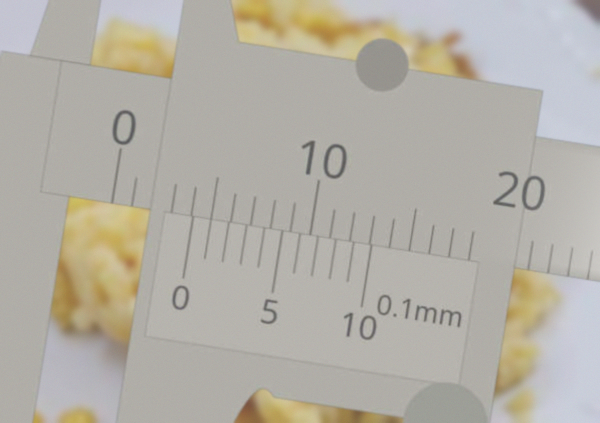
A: 4.1 mm
